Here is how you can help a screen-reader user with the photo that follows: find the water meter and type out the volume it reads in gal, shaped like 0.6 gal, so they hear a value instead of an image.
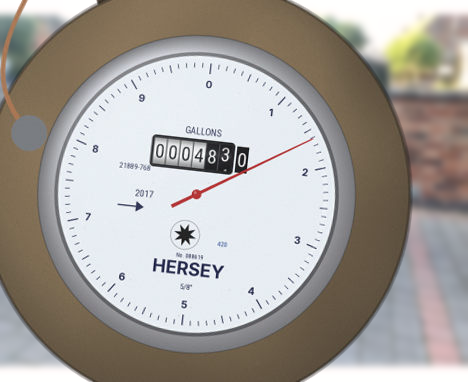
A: 4831.6 gal
